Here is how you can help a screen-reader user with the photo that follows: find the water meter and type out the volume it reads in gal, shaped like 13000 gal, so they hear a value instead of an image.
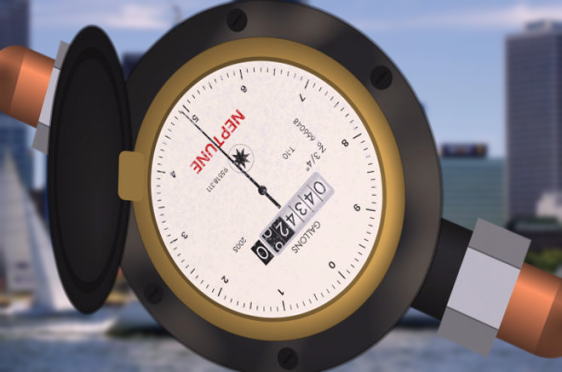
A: 434284.9 gal
